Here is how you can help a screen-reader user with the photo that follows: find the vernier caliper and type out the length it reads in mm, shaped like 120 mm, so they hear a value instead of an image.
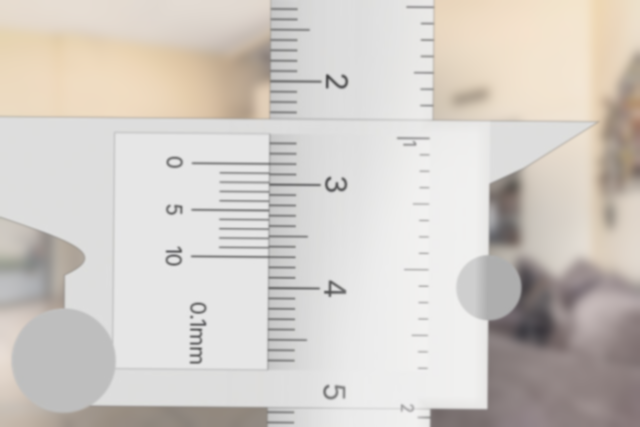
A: 28.0 mm
